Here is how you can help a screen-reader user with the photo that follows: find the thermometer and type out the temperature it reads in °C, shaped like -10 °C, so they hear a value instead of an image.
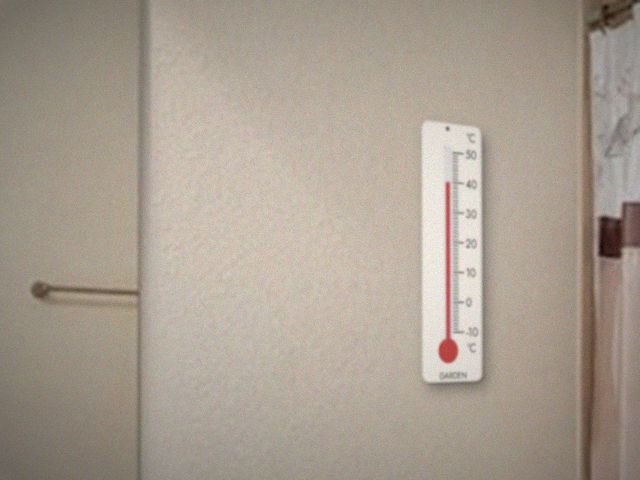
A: 40 °C
